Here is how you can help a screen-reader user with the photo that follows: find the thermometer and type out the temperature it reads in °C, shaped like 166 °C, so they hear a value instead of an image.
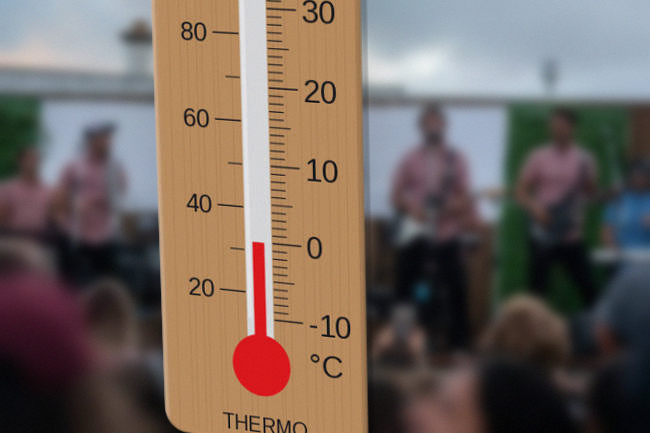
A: 0 °C
